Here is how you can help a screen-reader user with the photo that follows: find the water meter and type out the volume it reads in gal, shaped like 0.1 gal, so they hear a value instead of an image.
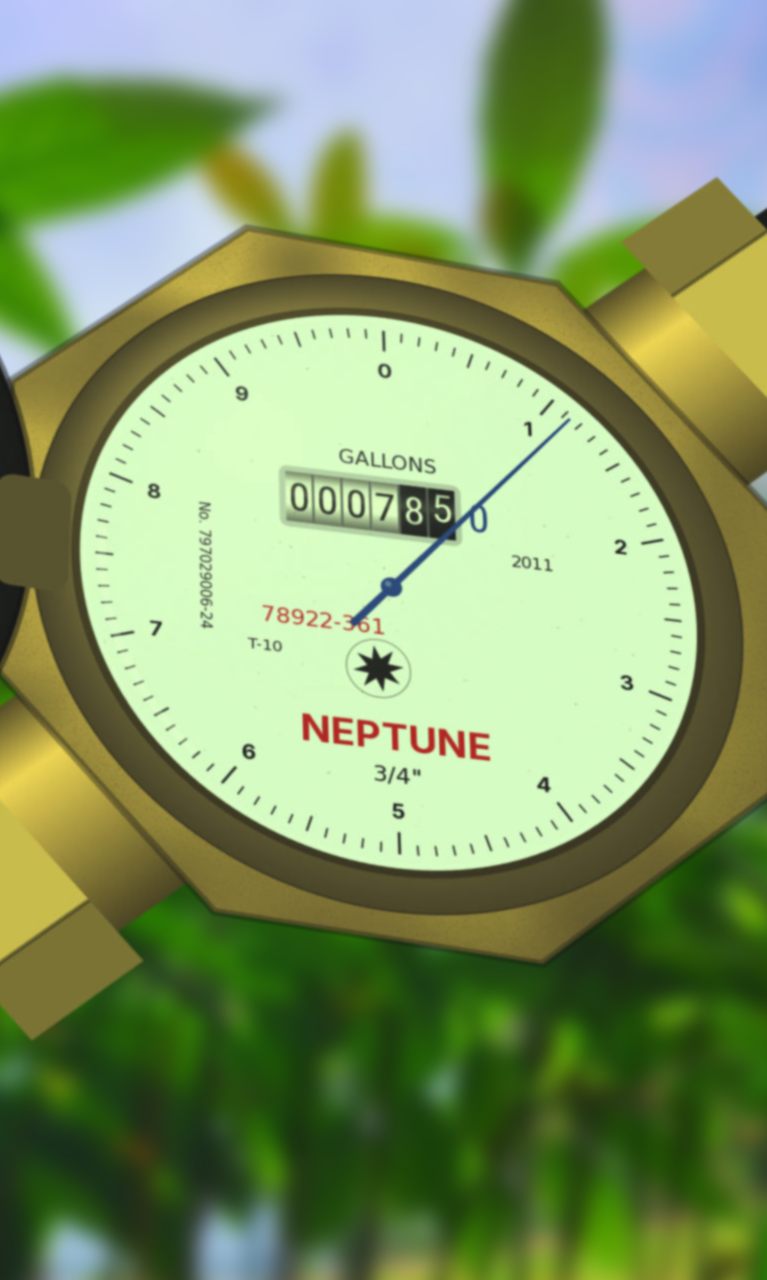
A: 7851.1 gal
